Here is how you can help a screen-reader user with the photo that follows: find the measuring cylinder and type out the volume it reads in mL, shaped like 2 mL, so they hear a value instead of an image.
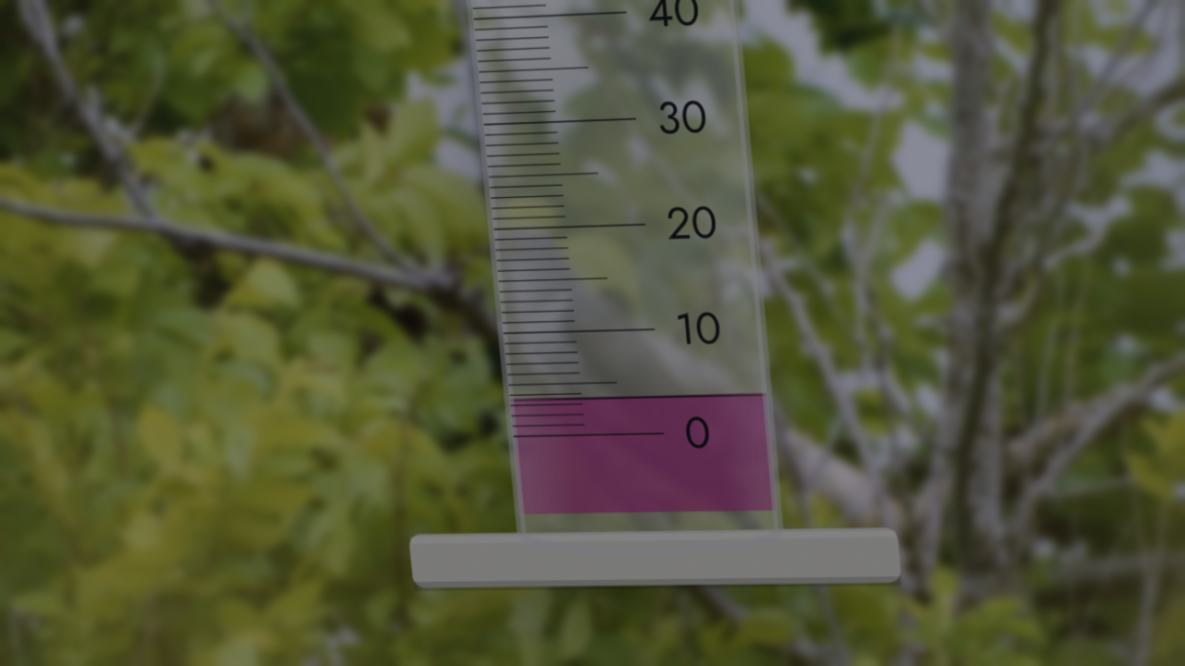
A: 3.5 mL
